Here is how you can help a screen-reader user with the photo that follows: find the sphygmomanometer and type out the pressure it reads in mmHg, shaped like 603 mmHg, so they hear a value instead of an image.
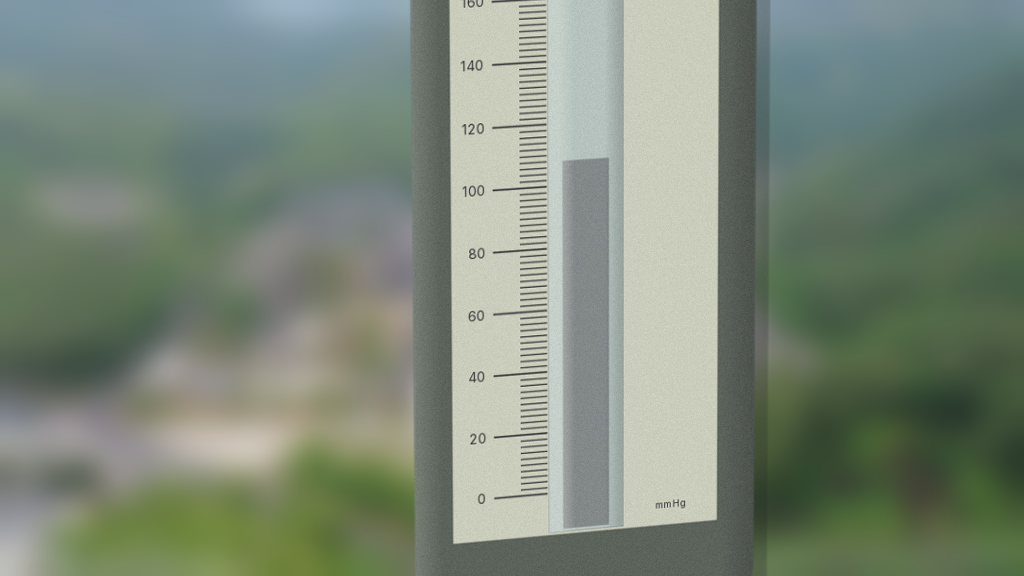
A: 108 mmHg
